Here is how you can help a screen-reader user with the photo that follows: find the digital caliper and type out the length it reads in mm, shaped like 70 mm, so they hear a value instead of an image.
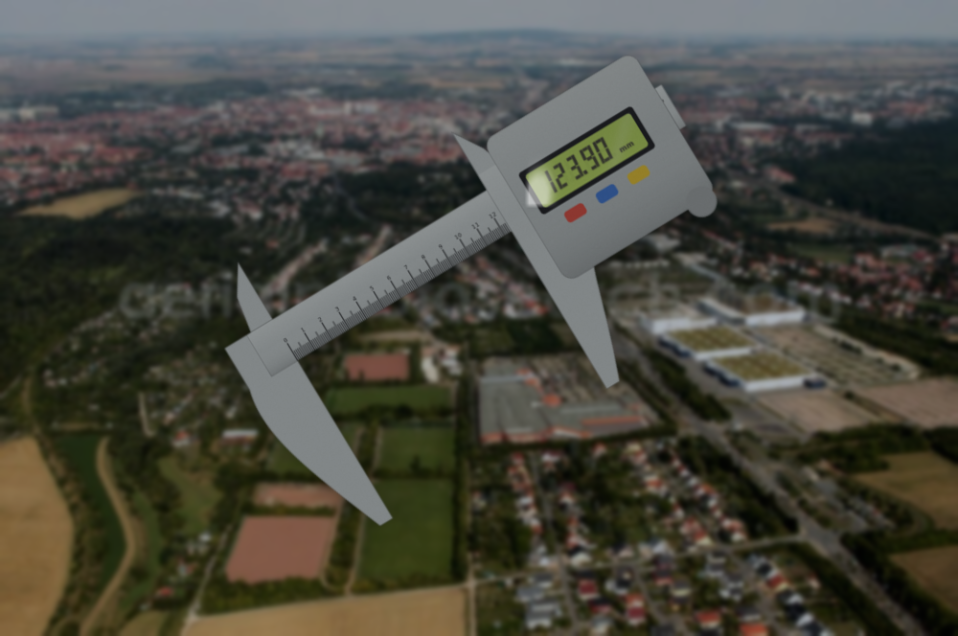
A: 123.90 mm
